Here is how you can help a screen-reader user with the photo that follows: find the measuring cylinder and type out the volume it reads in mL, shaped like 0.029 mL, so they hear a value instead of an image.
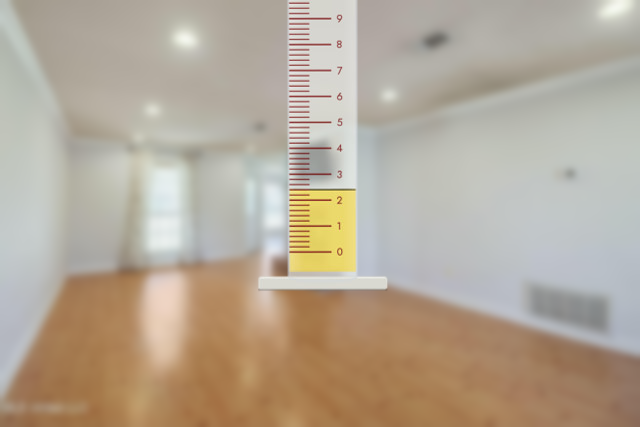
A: 2.4 mL
